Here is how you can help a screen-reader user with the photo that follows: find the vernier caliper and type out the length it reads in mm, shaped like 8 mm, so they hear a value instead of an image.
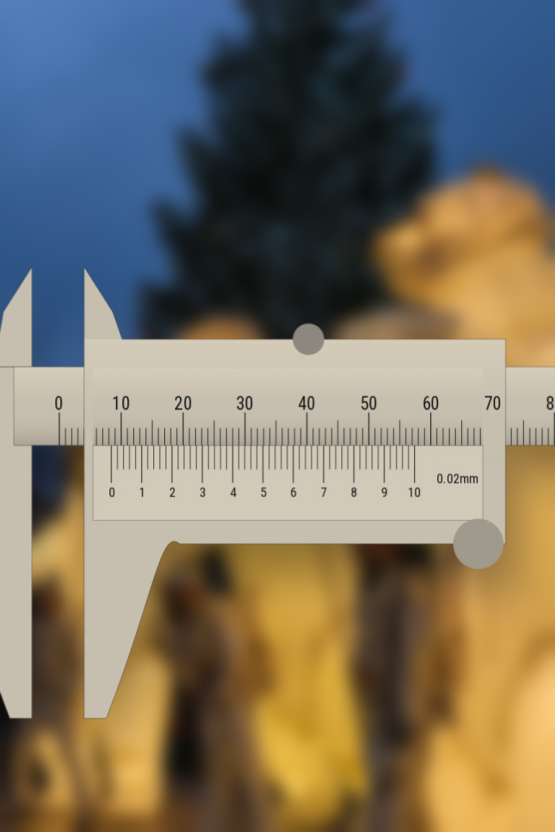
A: 8.4 mm
